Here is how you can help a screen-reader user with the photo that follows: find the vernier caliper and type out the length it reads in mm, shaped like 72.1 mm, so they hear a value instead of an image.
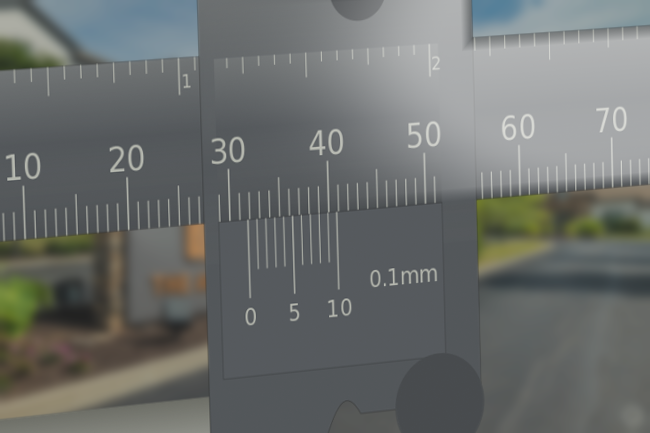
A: 31.8 mm
